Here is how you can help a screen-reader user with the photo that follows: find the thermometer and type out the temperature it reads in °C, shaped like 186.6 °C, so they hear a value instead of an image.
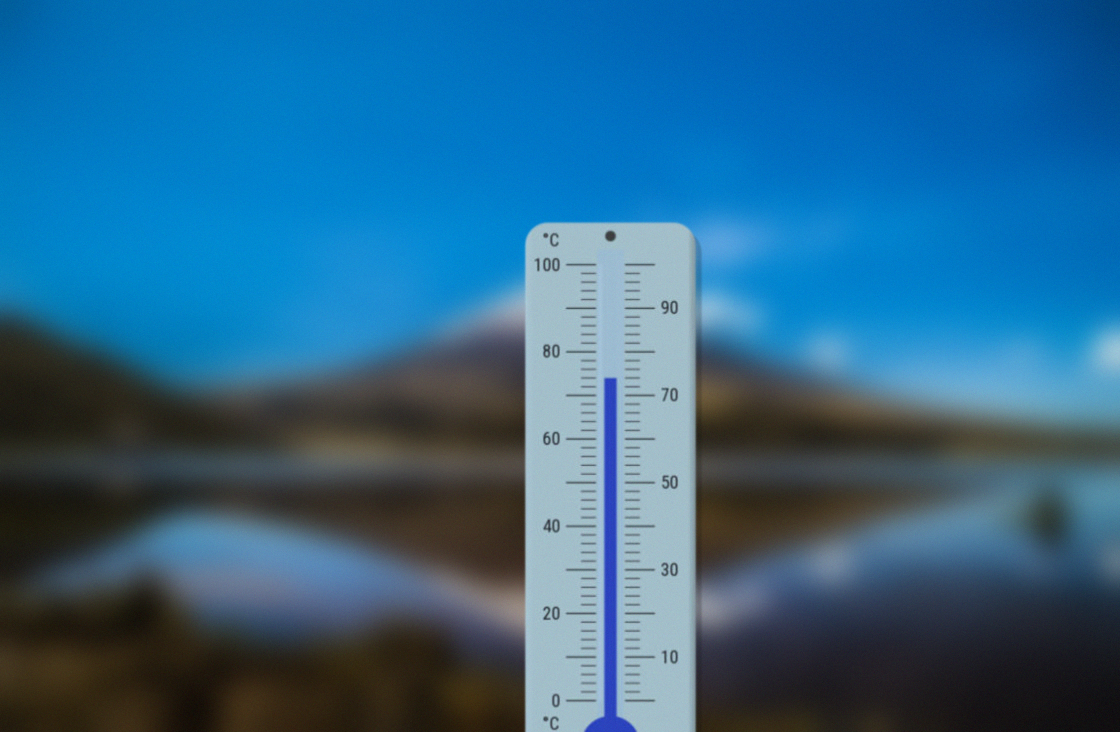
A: 74 °C
